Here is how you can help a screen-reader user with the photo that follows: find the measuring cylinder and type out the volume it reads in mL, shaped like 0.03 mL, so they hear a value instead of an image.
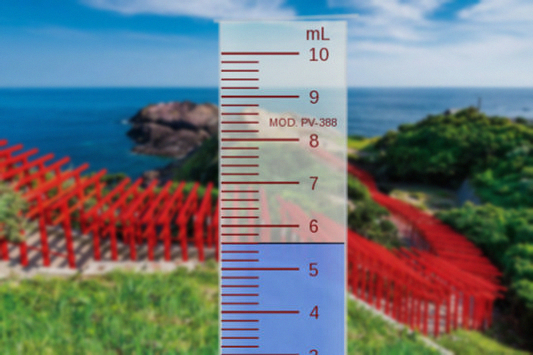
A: 5.6 mL
